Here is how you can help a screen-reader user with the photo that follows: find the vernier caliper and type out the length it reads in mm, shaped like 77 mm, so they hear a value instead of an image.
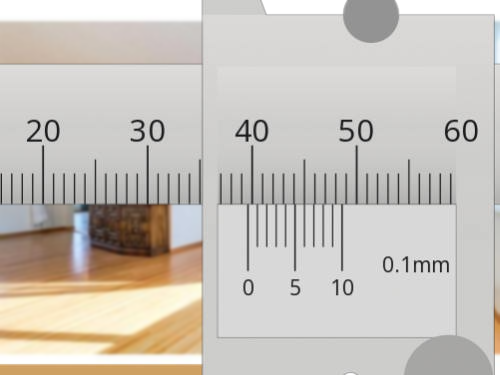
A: 39.6 mm
